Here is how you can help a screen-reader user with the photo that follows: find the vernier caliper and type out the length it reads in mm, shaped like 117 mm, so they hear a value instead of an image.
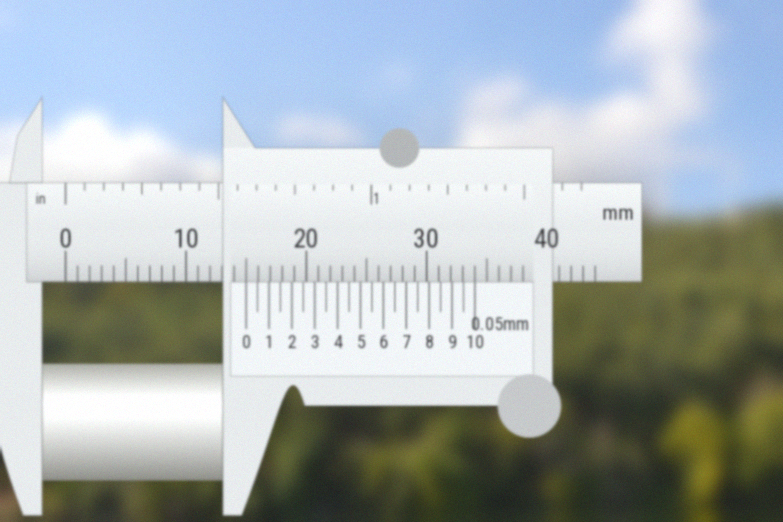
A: 15.0 mm
